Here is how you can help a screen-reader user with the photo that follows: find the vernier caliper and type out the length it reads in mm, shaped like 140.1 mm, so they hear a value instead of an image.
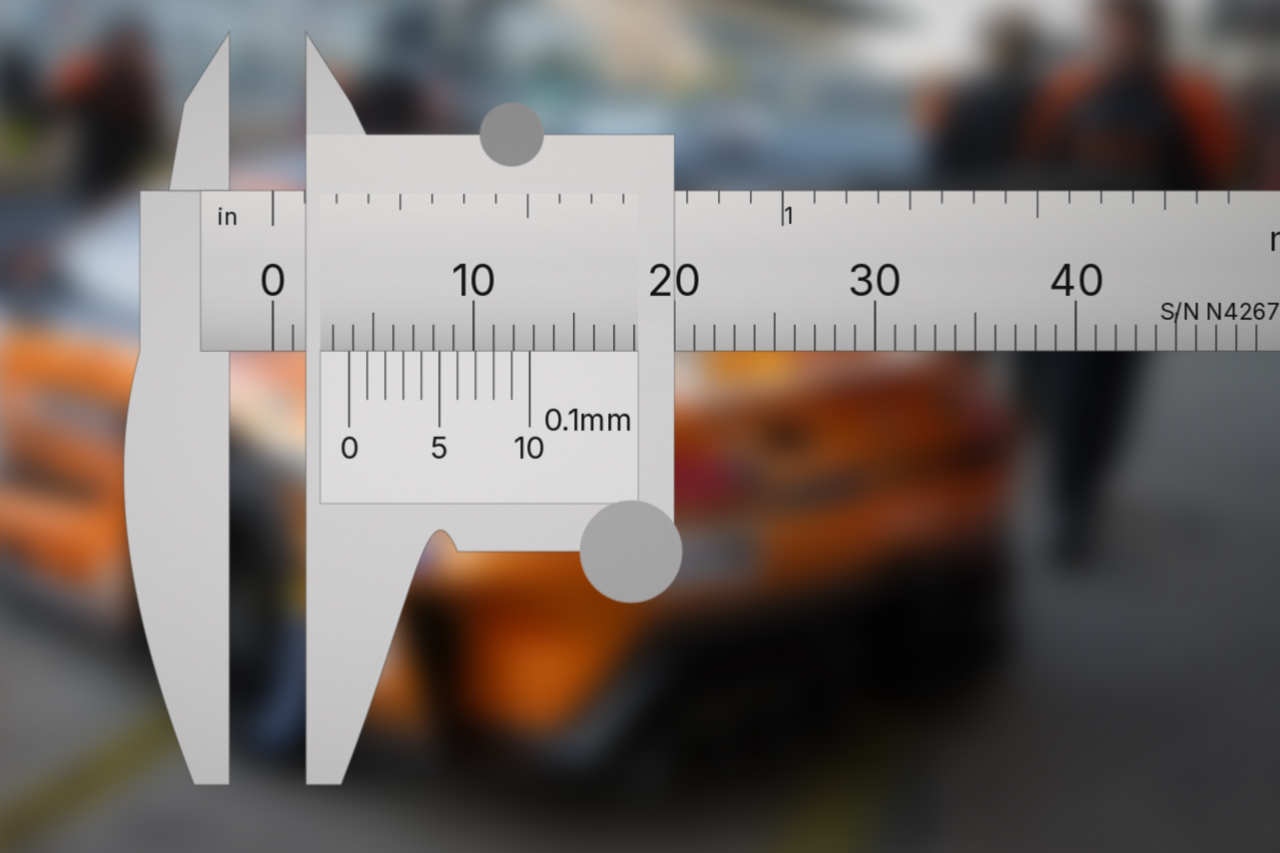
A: 3.8 mm
